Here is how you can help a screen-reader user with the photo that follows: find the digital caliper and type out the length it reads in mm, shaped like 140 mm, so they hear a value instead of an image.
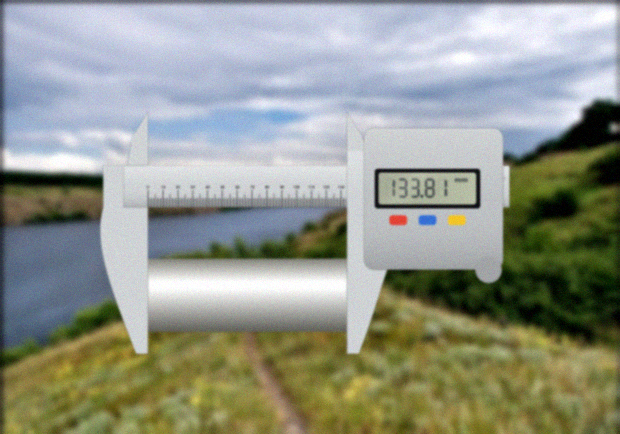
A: 133.81 mm
